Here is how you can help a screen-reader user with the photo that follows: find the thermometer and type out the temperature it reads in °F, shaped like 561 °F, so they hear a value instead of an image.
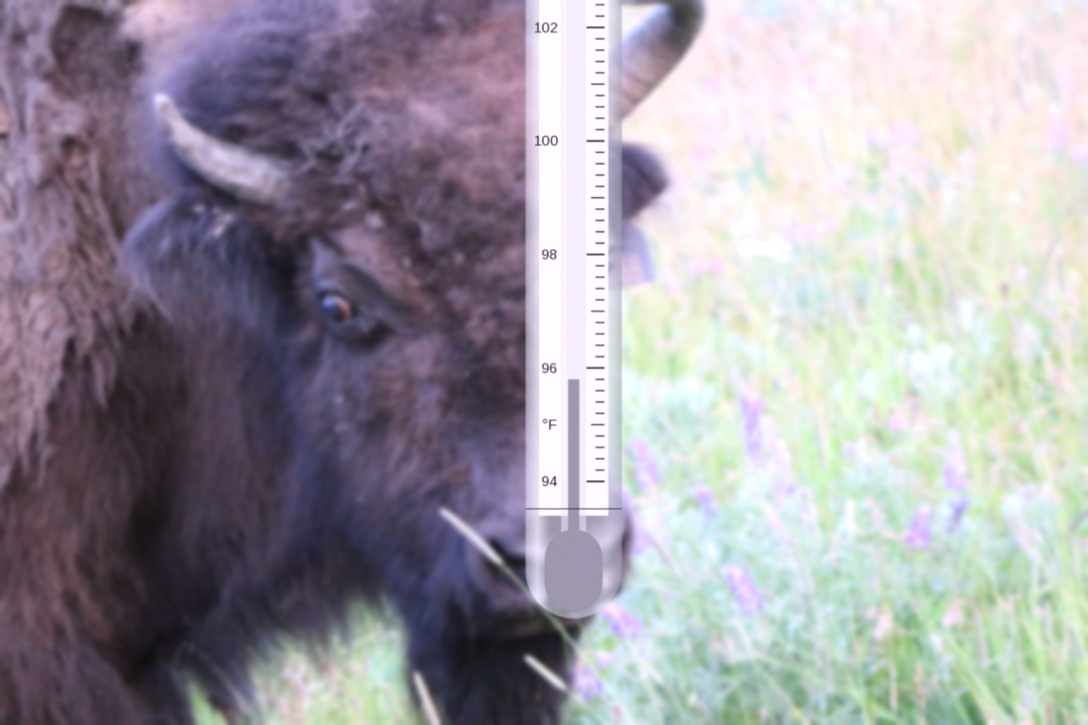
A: 95.8 °F
